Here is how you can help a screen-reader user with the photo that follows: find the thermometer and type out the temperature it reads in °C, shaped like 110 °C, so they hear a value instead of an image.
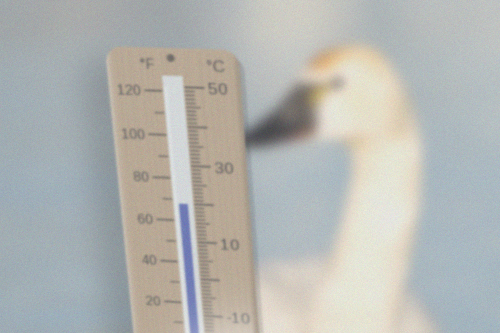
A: 20 °C
